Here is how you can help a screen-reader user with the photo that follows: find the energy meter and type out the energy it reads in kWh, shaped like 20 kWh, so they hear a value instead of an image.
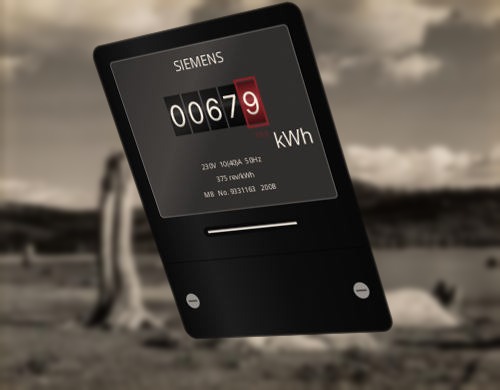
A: 67.9 kWh
